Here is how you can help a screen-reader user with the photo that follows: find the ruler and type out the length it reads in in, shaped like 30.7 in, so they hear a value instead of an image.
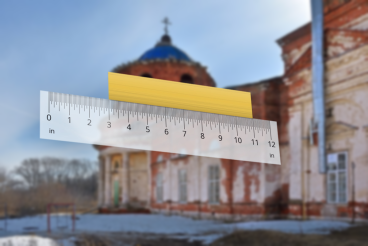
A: 8 in
